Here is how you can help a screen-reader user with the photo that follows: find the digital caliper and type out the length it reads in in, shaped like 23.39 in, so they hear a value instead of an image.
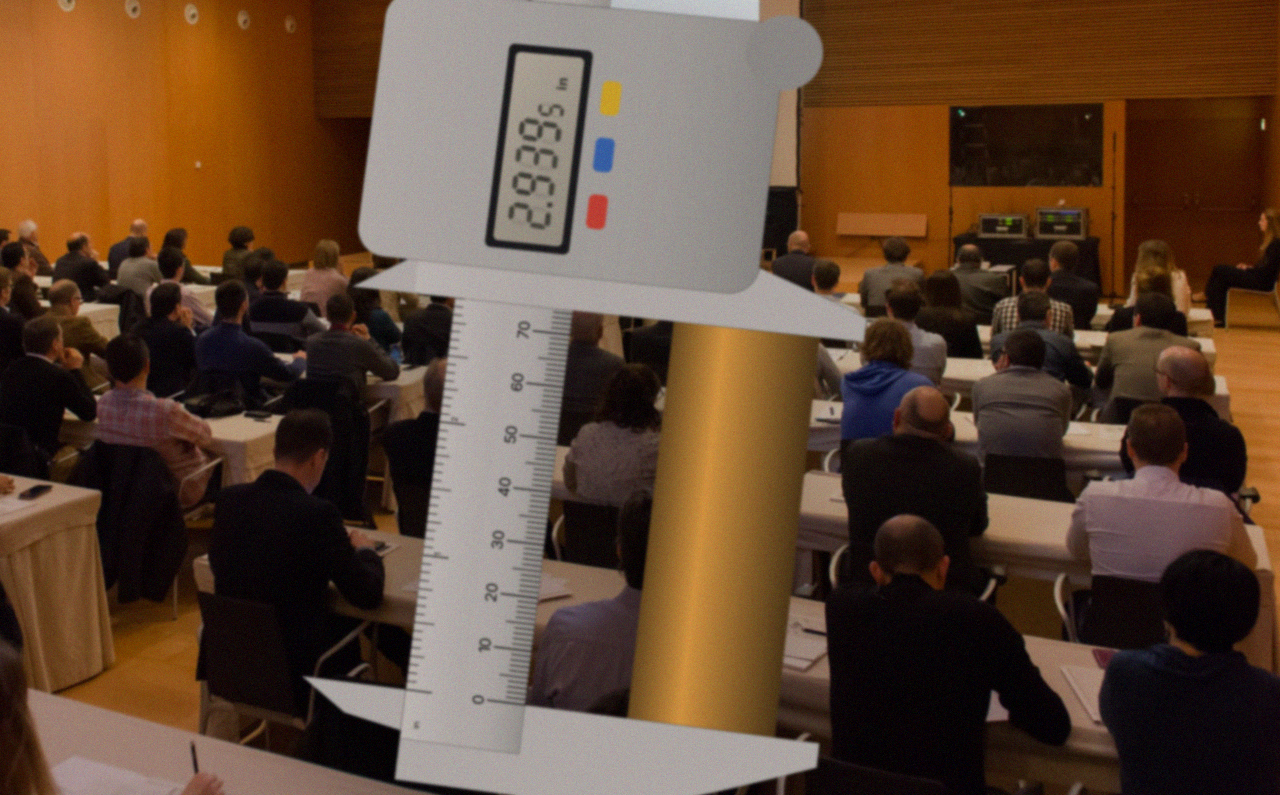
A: 2.9395 in
